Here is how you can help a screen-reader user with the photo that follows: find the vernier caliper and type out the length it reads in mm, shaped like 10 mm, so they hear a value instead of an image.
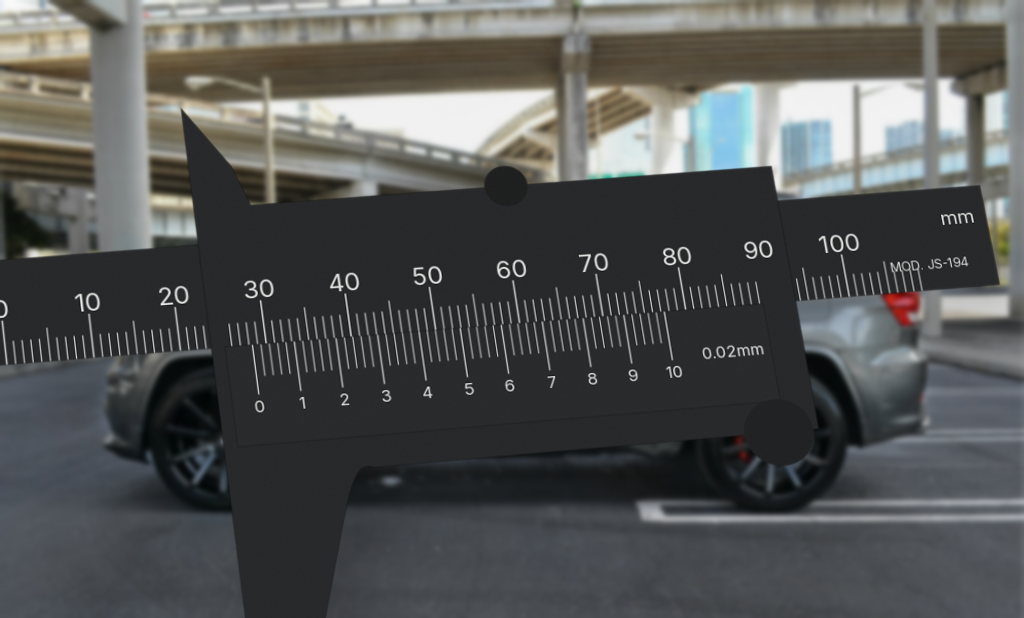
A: 28.4 mm
